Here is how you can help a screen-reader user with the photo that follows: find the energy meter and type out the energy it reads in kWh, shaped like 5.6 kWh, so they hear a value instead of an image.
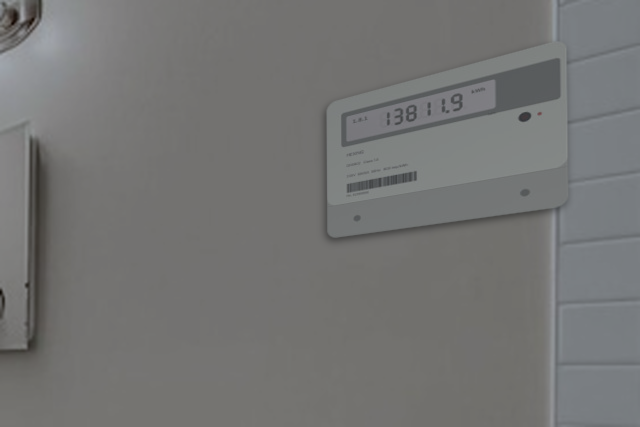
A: 13811.9 kWh
